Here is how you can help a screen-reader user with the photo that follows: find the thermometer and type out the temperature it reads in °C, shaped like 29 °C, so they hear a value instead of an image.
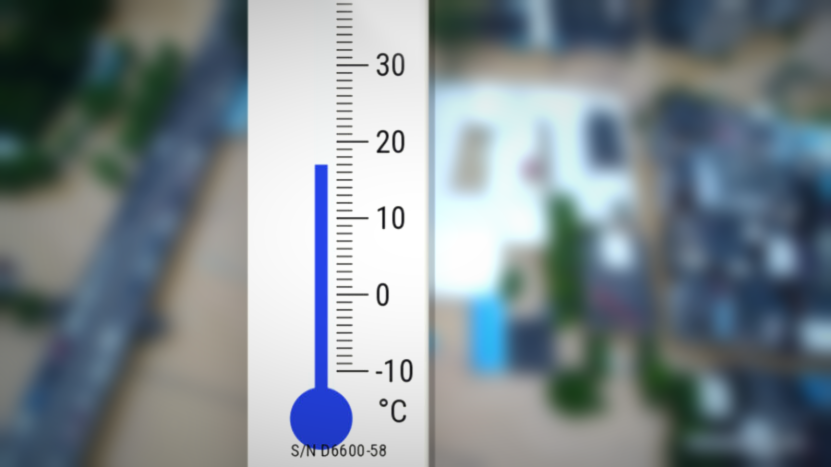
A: 17 °C
